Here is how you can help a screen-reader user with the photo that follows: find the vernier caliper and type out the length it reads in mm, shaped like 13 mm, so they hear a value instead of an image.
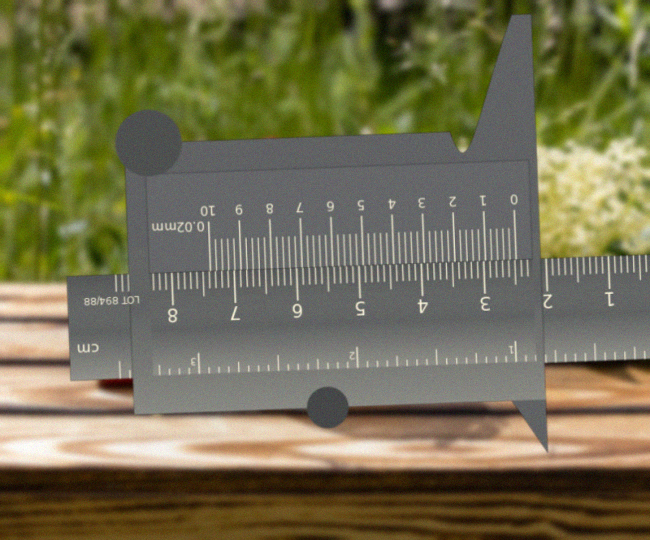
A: 24.8 mm
